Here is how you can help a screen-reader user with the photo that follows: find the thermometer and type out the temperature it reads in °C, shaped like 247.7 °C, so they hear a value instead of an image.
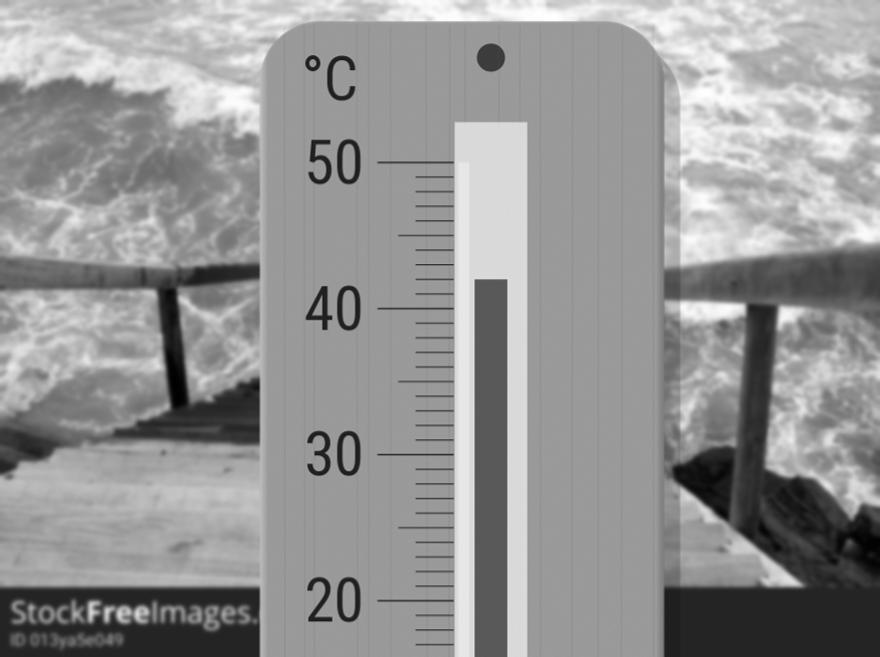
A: 42 °C
